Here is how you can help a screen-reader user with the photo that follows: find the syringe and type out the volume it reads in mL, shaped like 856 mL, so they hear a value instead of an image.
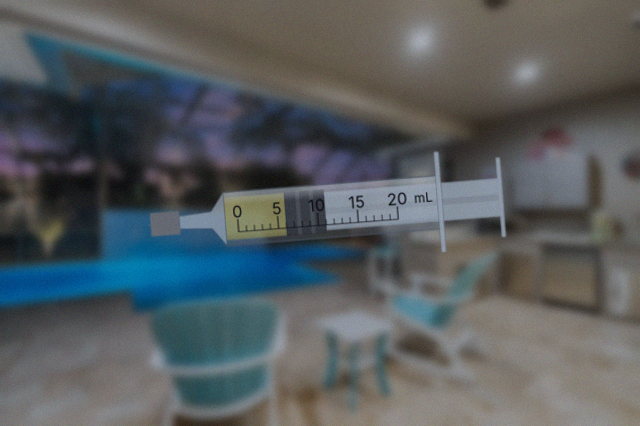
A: 6 mL
